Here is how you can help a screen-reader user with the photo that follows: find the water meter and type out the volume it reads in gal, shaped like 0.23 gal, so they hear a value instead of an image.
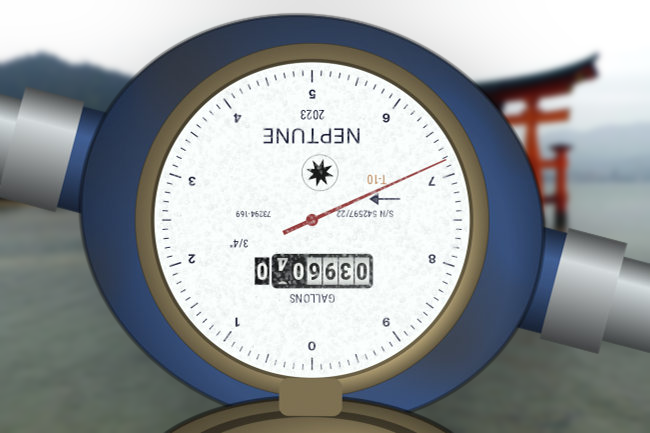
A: 396036.8 gal
